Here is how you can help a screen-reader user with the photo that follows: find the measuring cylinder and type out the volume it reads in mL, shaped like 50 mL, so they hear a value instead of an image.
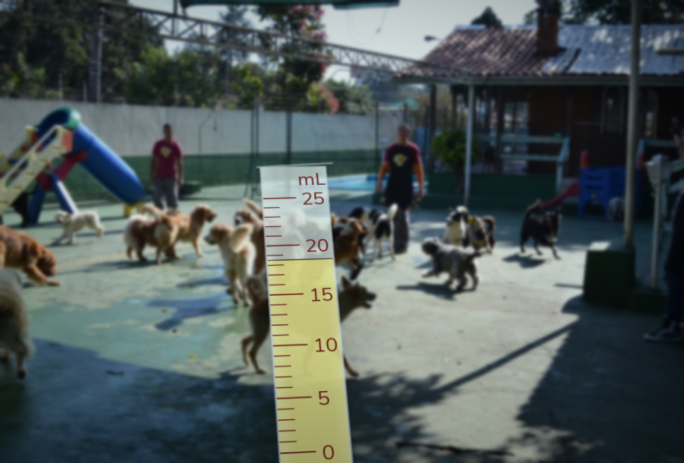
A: 18.5 mL
